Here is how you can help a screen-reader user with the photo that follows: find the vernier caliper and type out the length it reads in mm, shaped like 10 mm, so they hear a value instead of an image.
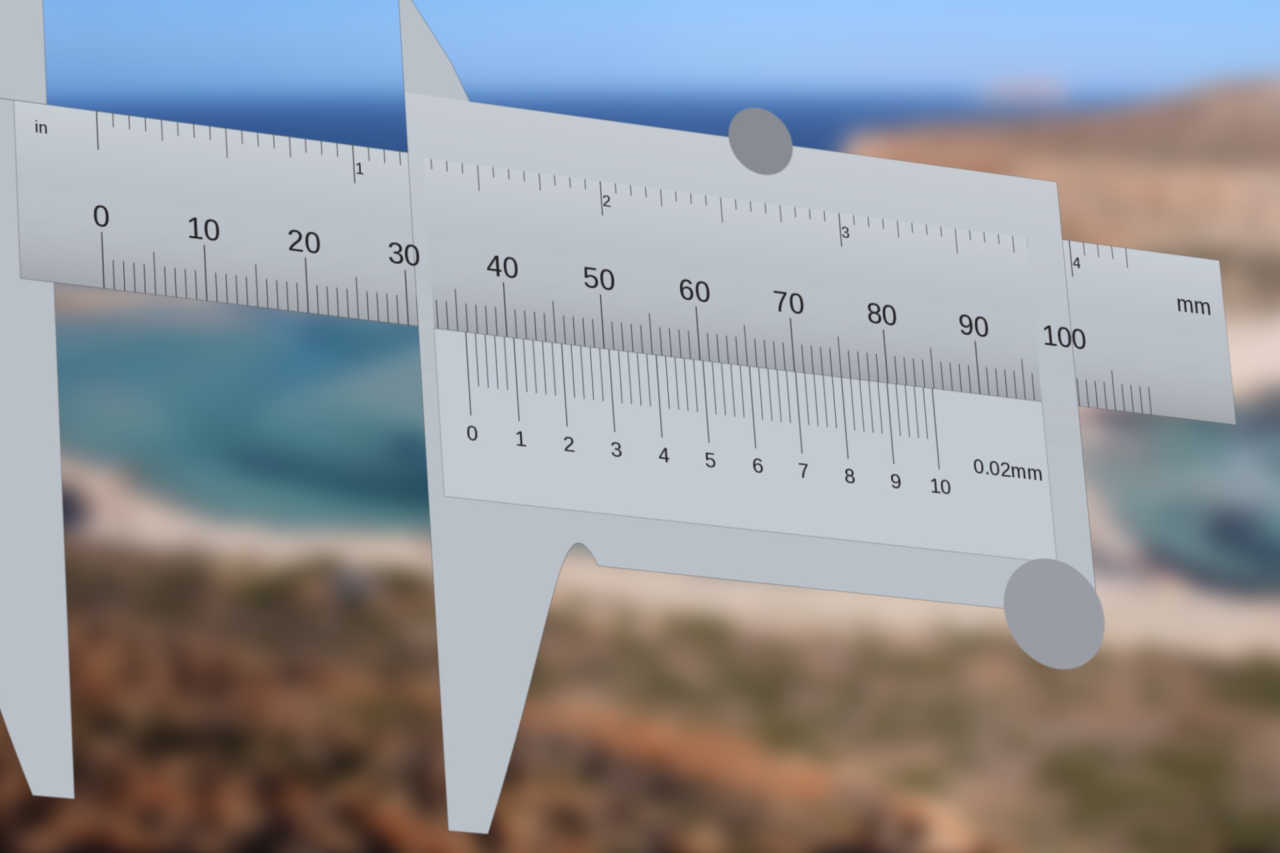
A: 35.8 mm
